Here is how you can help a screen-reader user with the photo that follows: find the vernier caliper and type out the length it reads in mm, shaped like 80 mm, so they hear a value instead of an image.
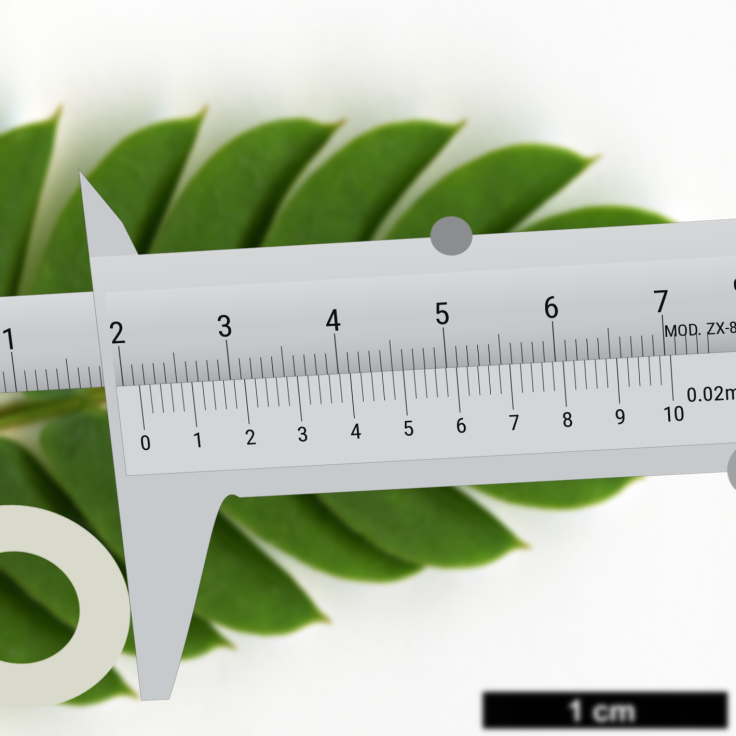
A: 21.5 mm
